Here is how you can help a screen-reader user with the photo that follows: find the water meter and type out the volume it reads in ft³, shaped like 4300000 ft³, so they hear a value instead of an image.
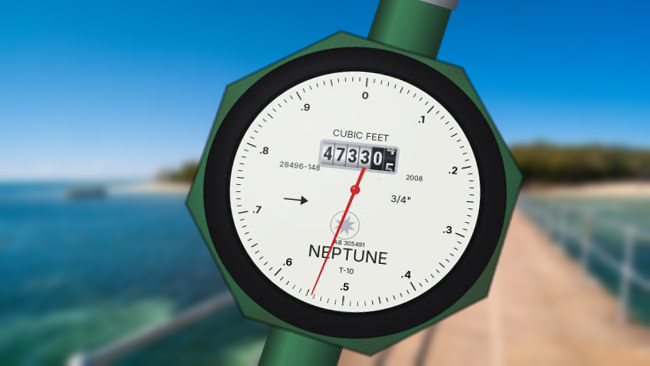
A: 473304.54 ft³
